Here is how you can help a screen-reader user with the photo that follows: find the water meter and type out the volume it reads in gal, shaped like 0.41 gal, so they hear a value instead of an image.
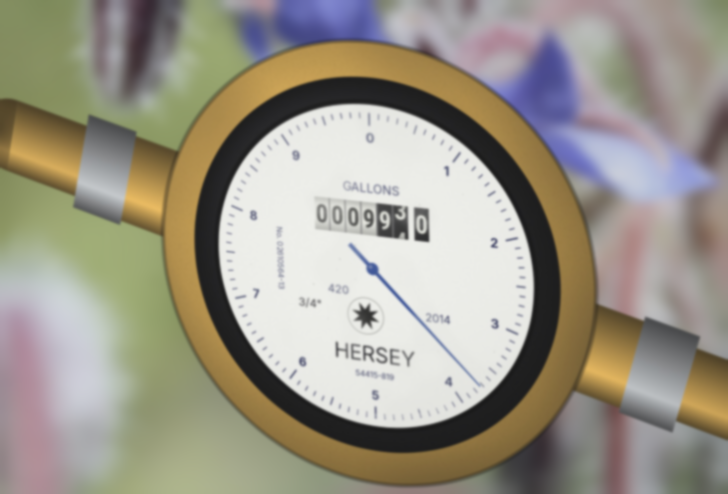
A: 9933.7 gal
